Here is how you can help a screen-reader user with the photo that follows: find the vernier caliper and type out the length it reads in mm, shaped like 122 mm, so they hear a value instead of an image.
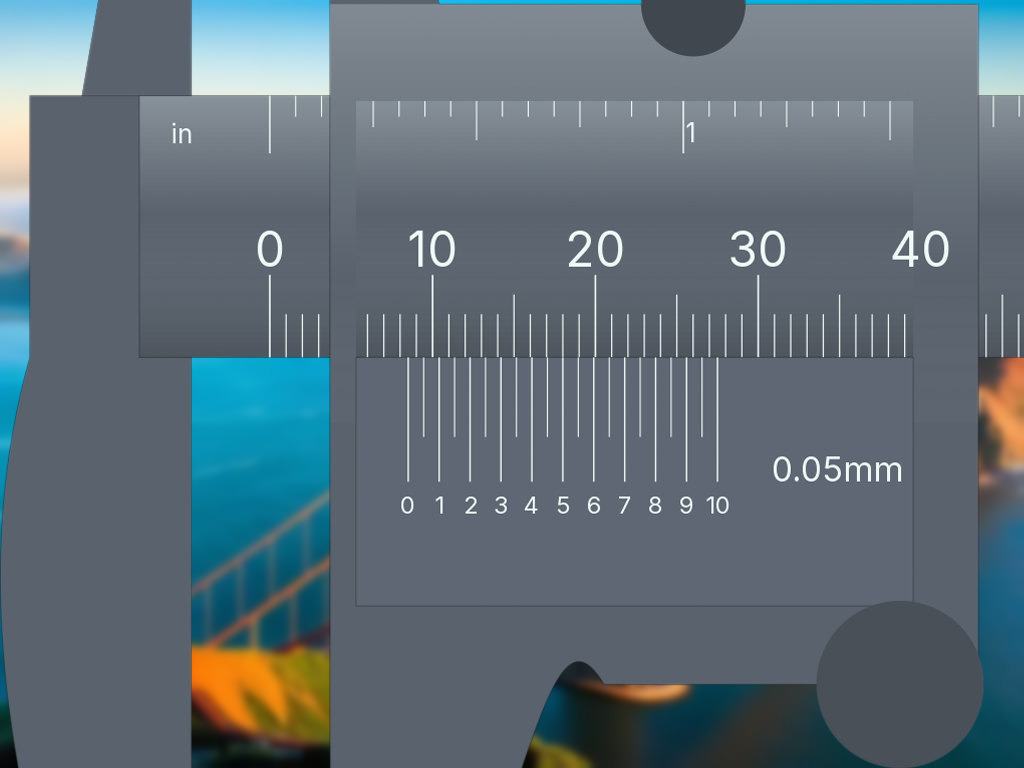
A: 8.5 mm
